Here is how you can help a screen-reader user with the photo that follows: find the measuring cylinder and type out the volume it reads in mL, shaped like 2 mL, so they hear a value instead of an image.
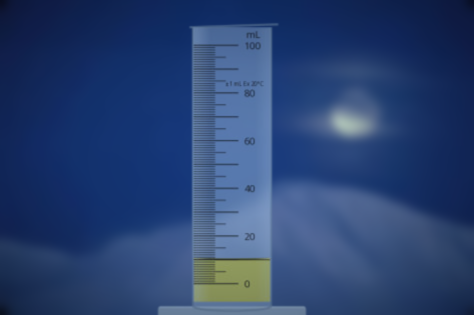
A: 10 mL
